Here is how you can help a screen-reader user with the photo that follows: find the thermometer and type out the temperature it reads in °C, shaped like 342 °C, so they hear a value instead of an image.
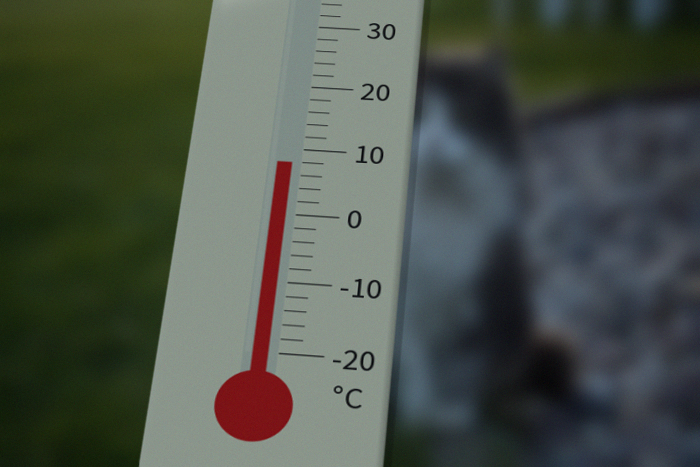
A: 8 °C
